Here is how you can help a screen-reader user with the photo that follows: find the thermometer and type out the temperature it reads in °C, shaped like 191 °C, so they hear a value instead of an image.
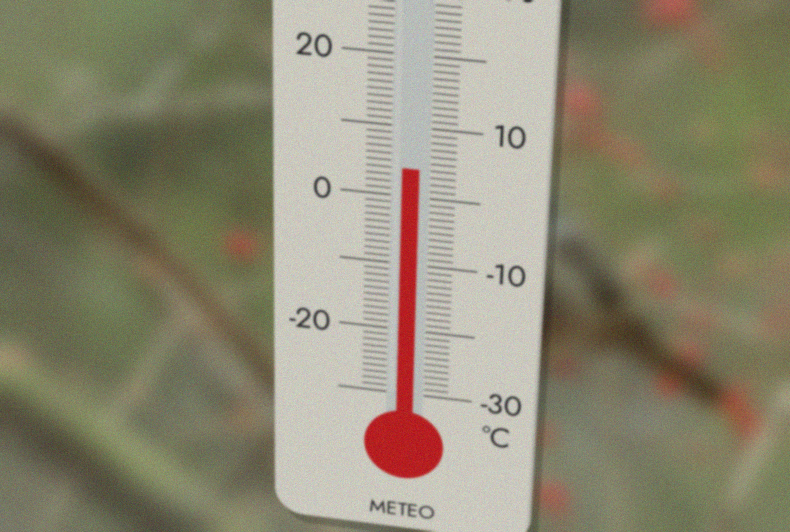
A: 4 °C
